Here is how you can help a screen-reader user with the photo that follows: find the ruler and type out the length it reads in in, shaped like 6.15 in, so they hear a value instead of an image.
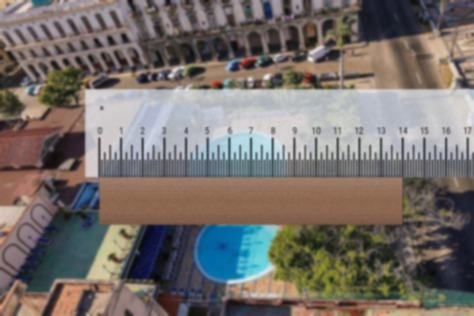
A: 14 in
